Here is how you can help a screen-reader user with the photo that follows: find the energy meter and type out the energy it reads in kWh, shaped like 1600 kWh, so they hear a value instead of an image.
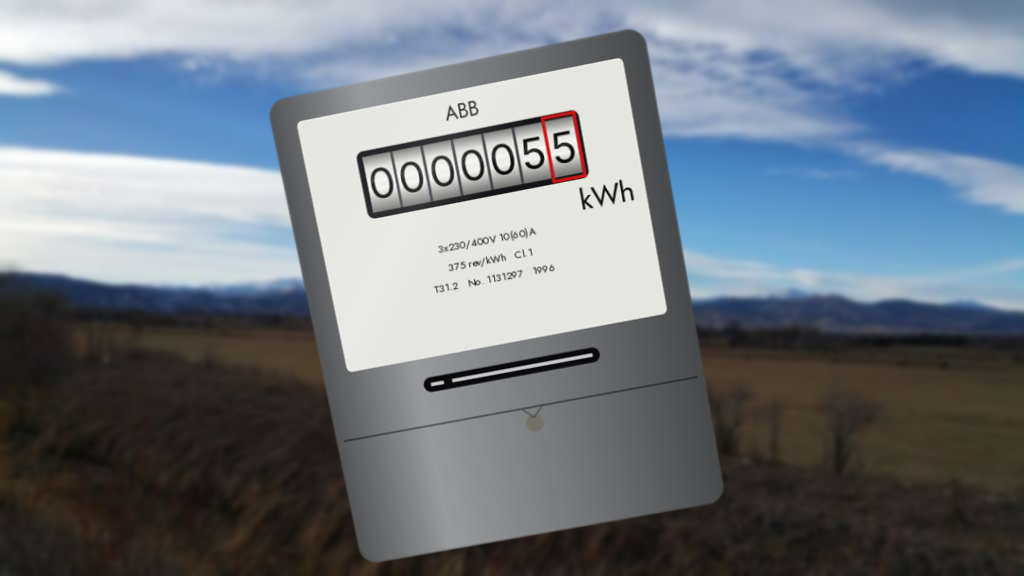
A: 5.5 kWh
